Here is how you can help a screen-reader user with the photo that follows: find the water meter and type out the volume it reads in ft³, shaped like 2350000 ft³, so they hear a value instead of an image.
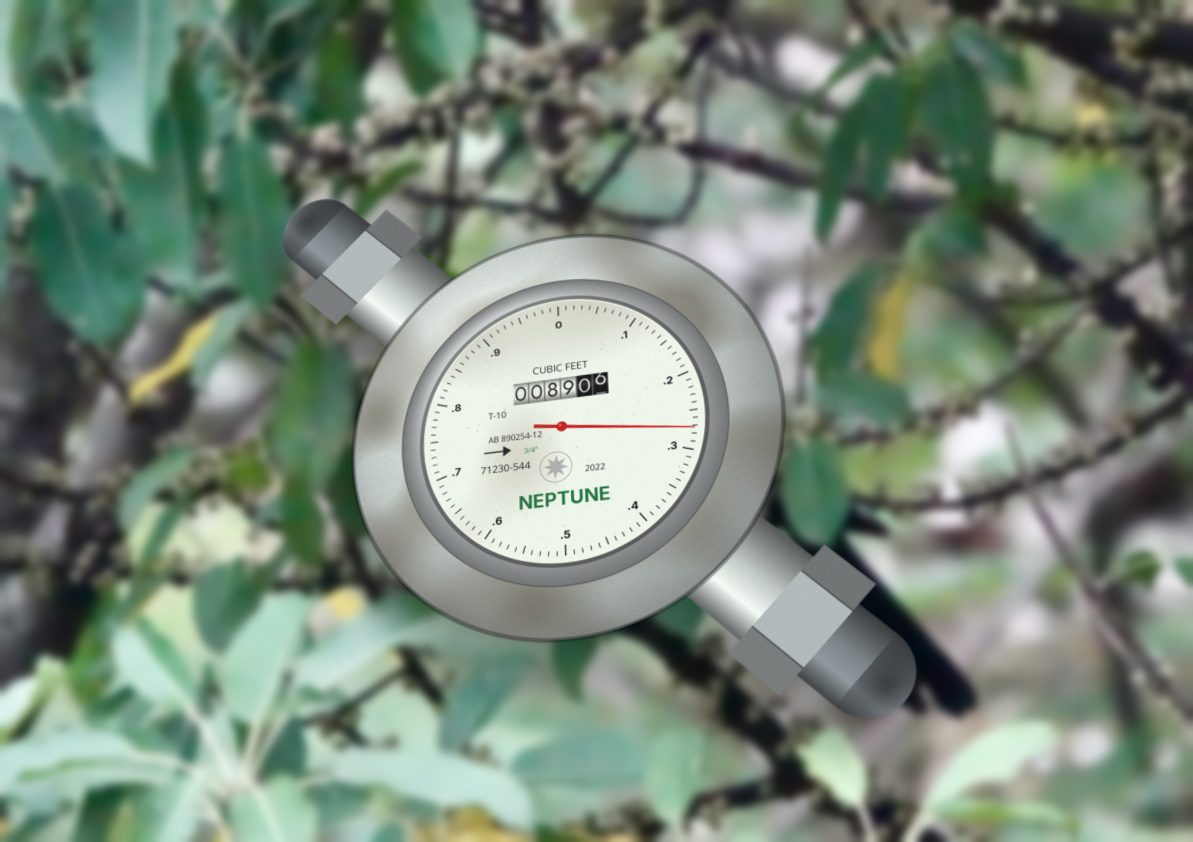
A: 8906.27 ft³
